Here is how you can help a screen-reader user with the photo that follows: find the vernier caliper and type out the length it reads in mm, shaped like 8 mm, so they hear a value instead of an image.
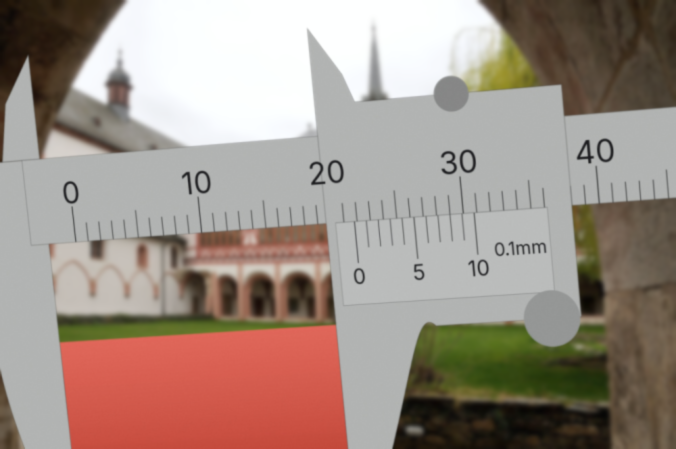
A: 21.8 mm
